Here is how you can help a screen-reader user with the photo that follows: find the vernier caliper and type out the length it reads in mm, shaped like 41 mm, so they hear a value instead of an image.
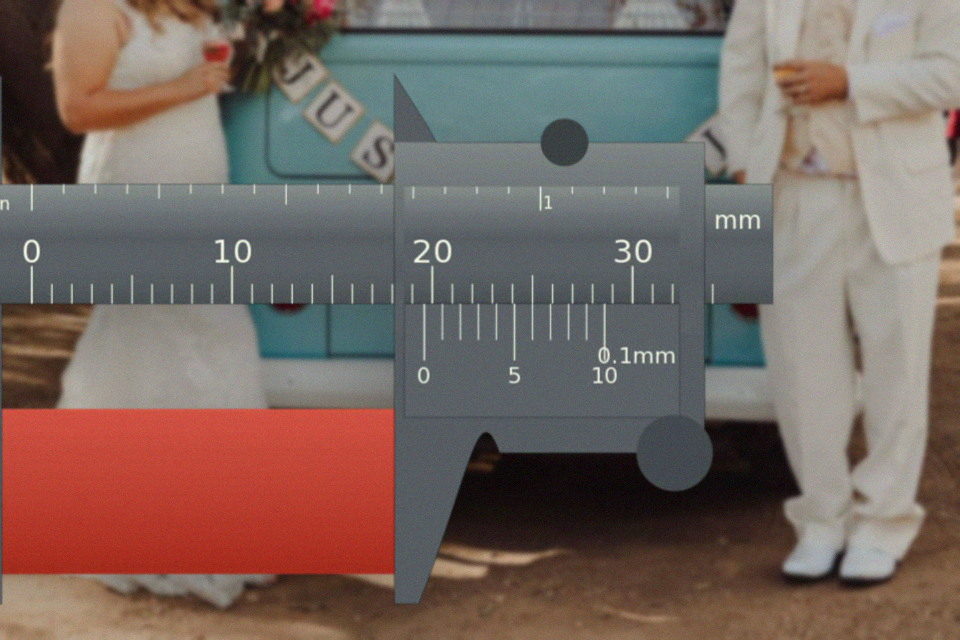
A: 19.6 mm
